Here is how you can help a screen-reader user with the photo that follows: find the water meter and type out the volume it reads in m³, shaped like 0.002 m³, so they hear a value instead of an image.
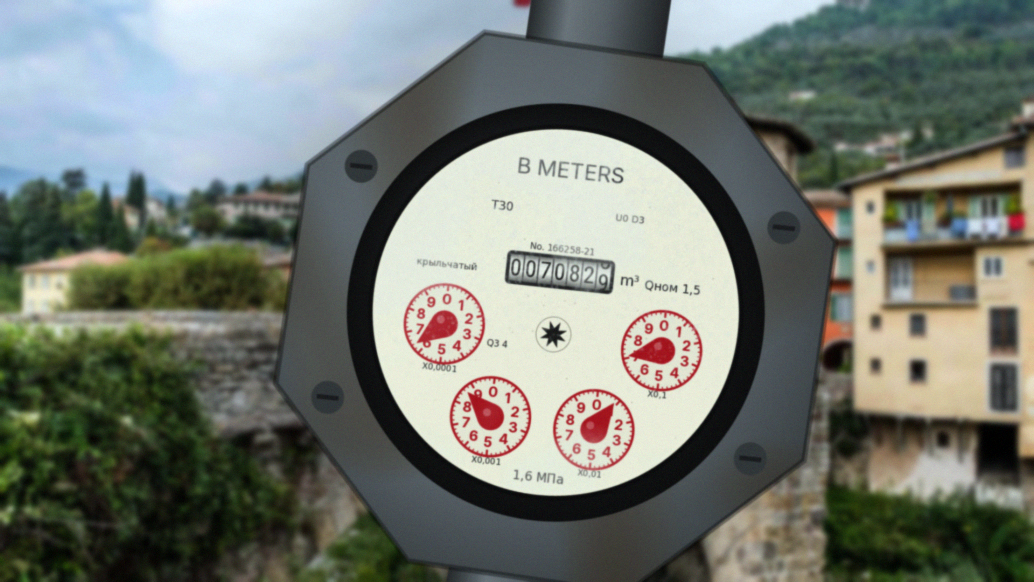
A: 70828.7086 m³
